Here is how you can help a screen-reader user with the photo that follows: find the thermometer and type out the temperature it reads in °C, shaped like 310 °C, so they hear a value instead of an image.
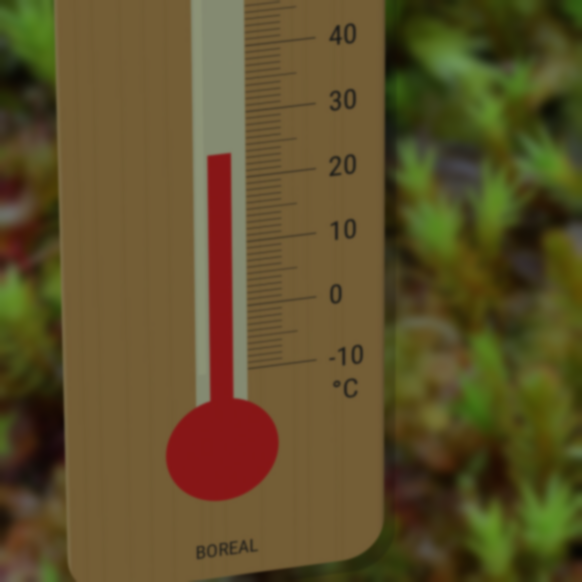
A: 24 °C
